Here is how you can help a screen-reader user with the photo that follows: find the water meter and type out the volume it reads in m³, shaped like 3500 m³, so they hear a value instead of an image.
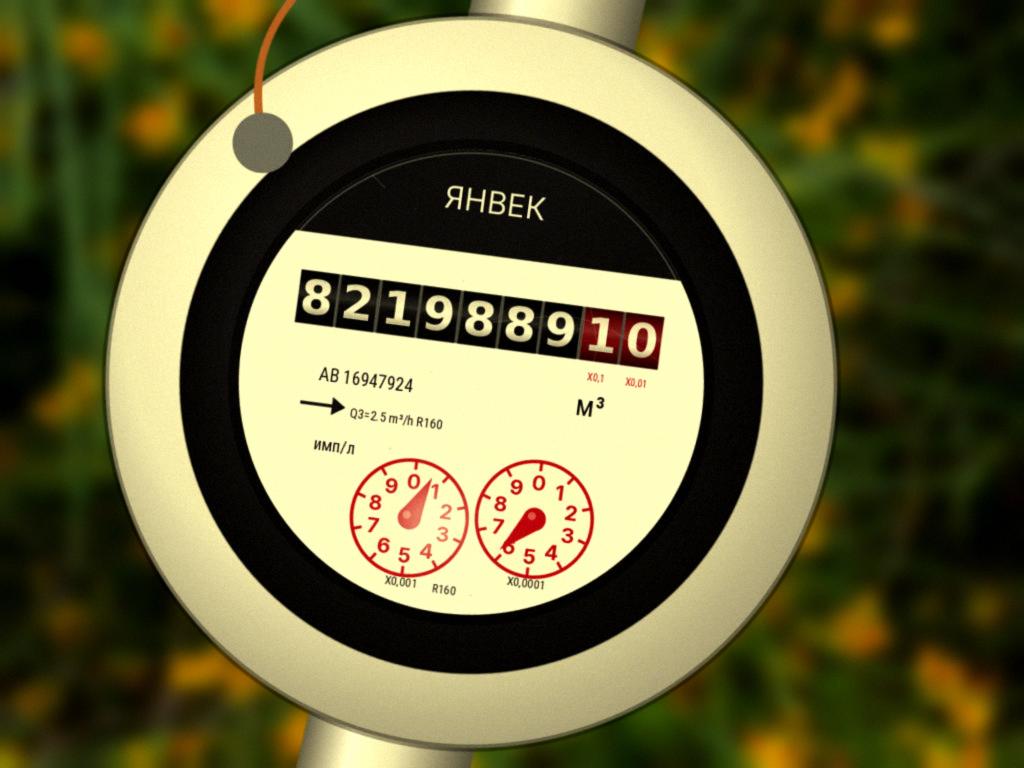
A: 8219889.1006 m³
